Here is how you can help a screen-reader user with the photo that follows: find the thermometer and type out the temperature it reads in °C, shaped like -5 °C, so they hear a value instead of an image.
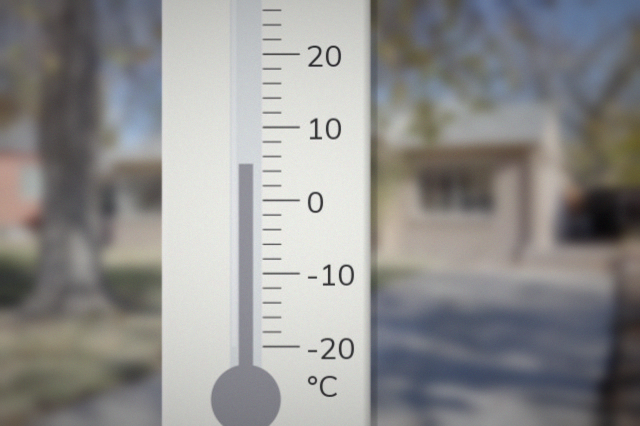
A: 5 °C
